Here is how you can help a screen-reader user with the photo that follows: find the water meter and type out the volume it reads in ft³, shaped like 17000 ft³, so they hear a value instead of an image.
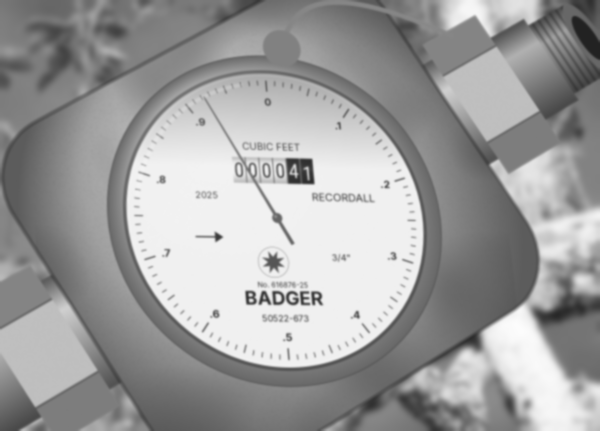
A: 40.92 ft³
